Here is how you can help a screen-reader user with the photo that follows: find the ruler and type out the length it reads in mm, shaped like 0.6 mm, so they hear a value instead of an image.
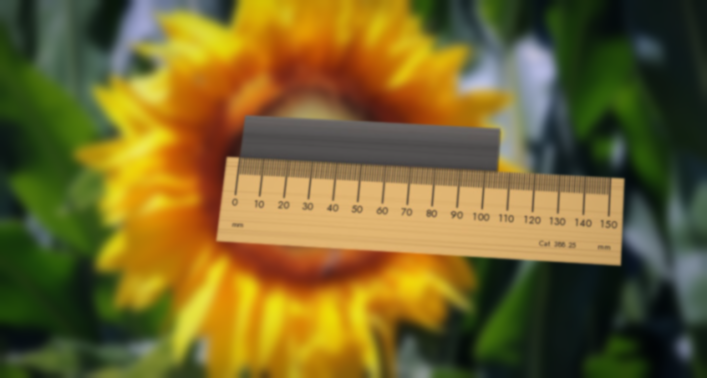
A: 105 mm
